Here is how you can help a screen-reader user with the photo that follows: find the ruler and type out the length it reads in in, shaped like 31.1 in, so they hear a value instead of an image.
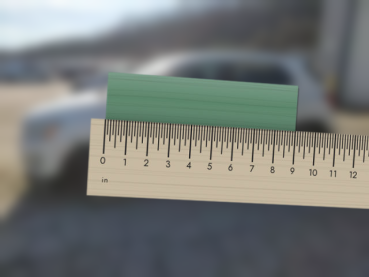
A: 9 in
